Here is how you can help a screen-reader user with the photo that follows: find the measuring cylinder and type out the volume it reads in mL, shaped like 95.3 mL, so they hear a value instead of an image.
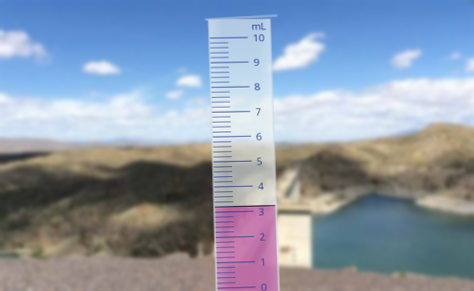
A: 3.2 mL
